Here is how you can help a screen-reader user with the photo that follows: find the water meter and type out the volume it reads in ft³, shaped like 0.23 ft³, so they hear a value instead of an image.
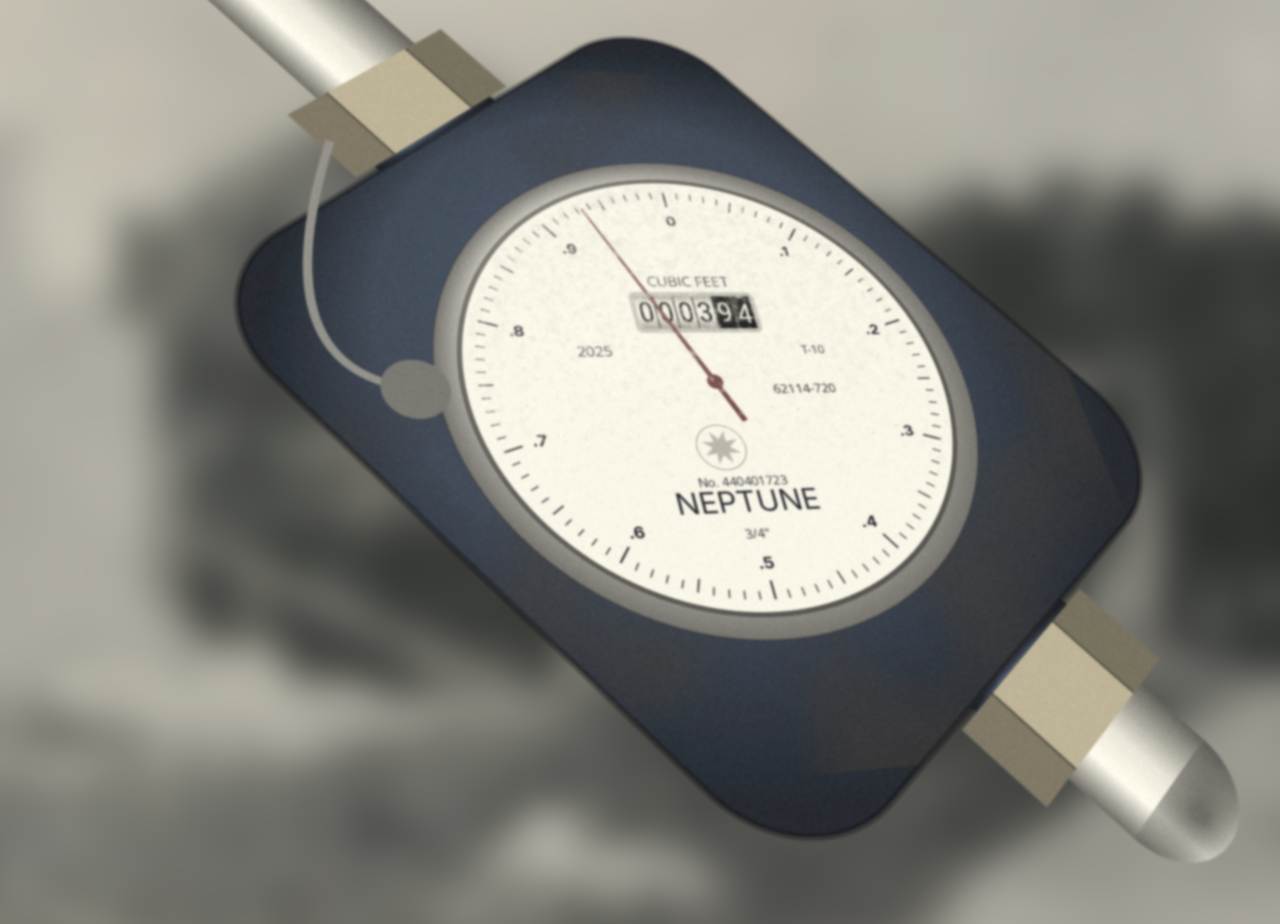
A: 393.93 ft³
